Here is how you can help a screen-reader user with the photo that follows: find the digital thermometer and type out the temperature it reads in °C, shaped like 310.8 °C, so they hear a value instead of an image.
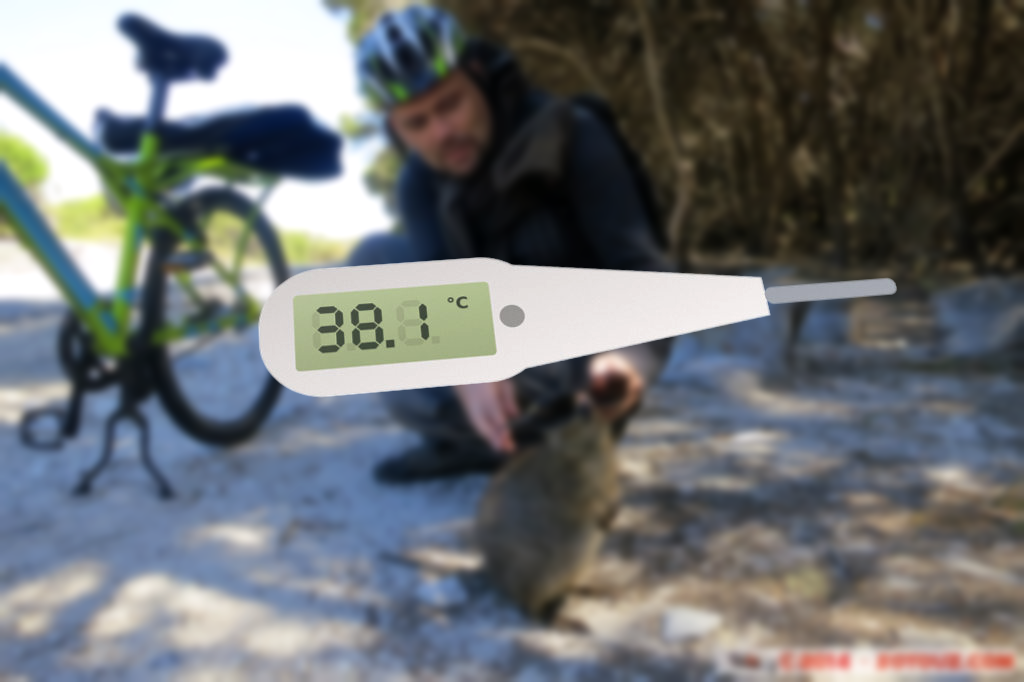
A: 38.1 °C
